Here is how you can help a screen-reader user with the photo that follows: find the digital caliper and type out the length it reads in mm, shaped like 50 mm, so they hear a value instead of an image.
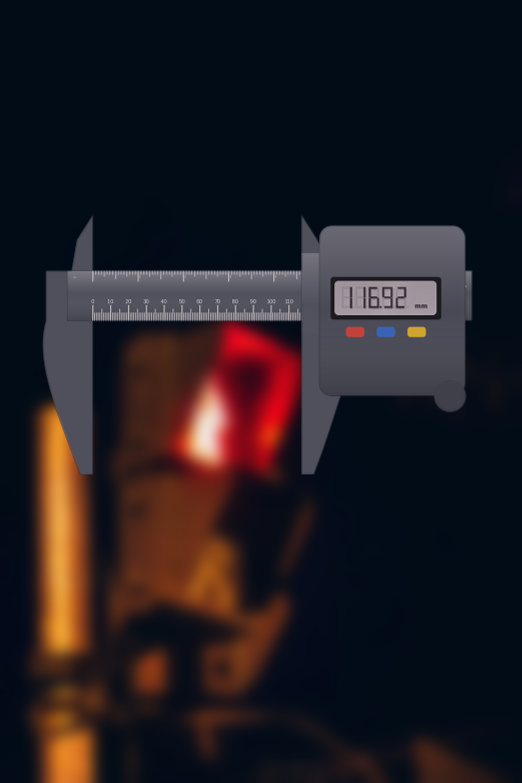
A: 116.92 mm
